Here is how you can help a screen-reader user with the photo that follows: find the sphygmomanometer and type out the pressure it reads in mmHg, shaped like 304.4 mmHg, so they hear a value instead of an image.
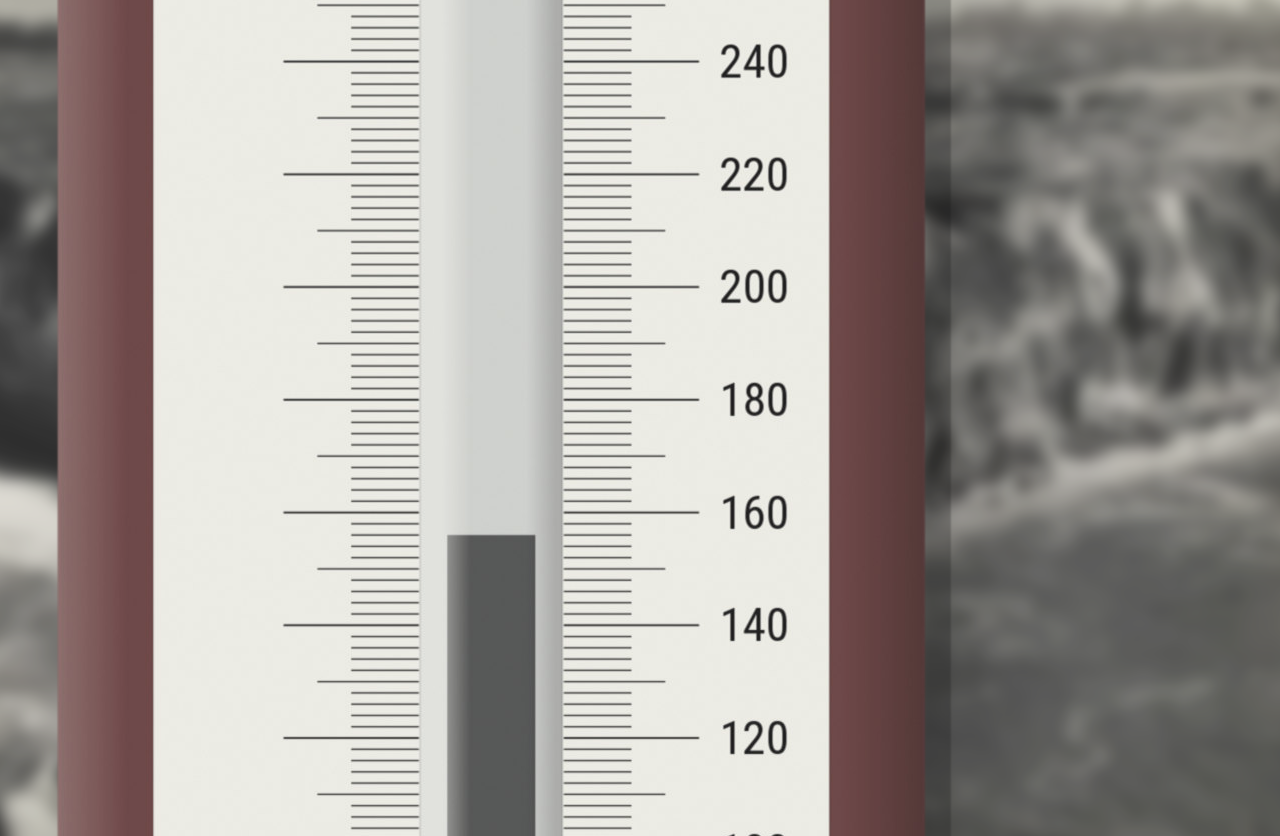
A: 156 mmHg
